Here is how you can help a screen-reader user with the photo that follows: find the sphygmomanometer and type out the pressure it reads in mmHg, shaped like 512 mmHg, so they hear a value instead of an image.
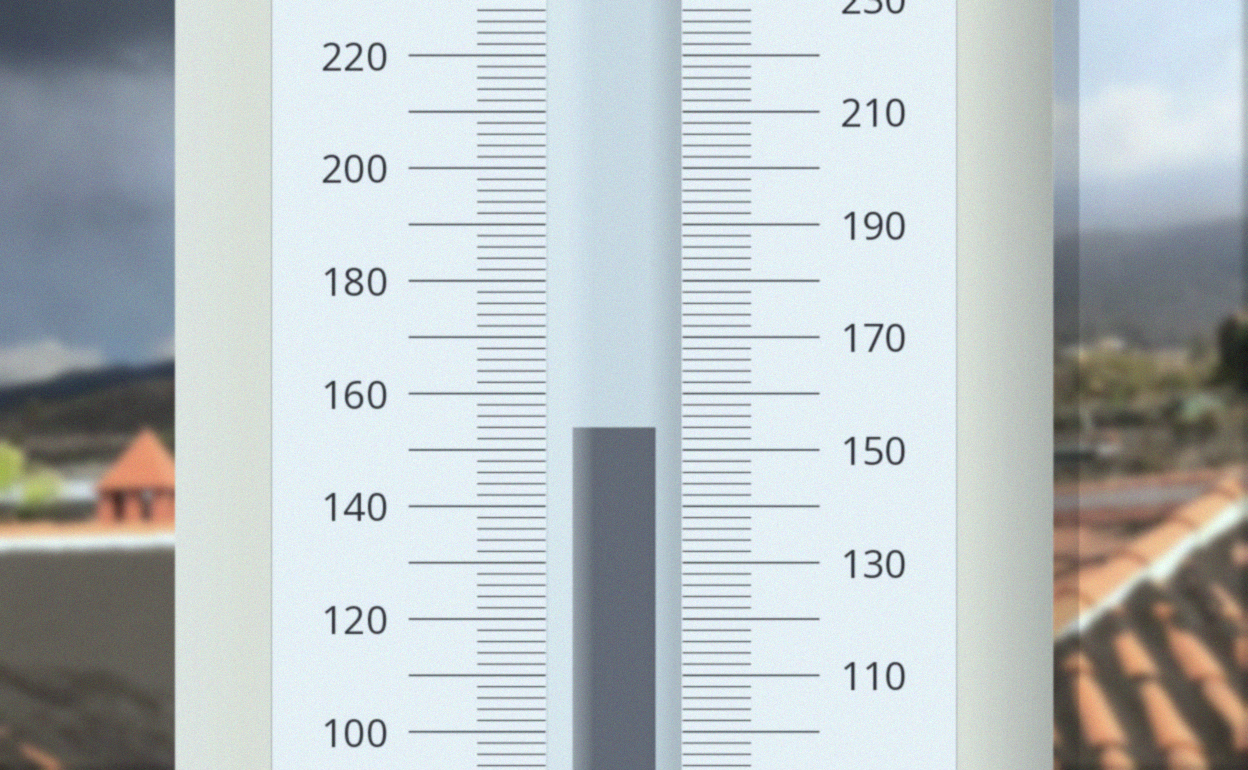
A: 154 mmHg
